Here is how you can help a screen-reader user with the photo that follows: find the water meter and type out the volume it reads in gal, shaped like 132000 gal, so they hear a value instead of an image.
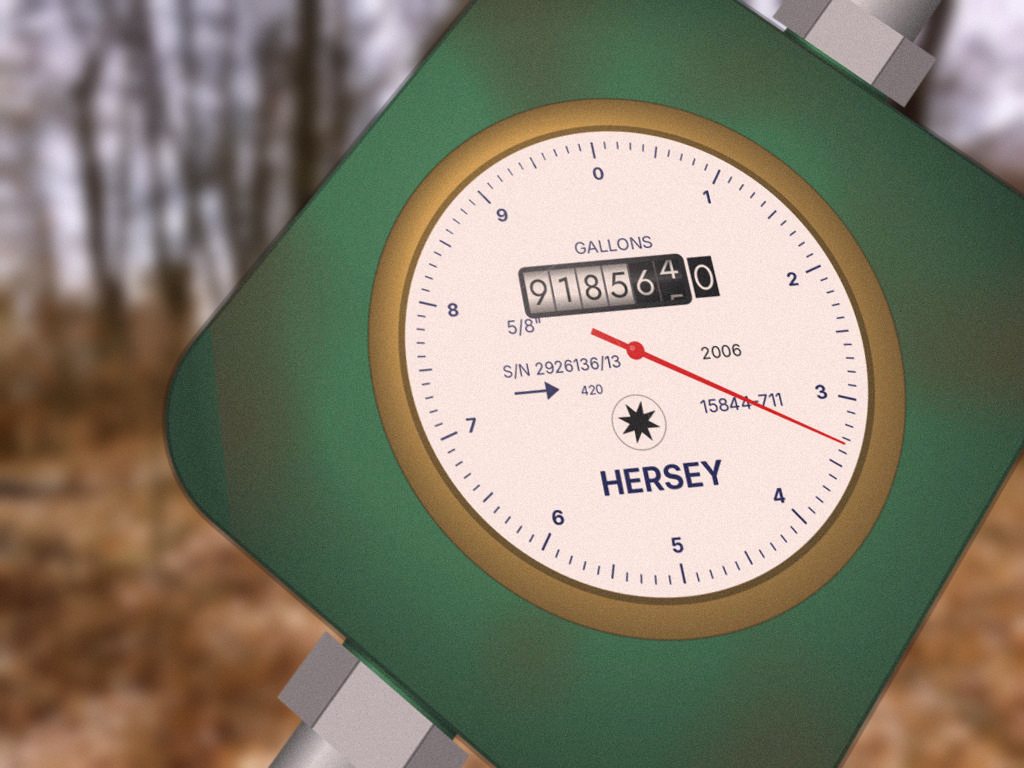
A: 9185643.3 gal
